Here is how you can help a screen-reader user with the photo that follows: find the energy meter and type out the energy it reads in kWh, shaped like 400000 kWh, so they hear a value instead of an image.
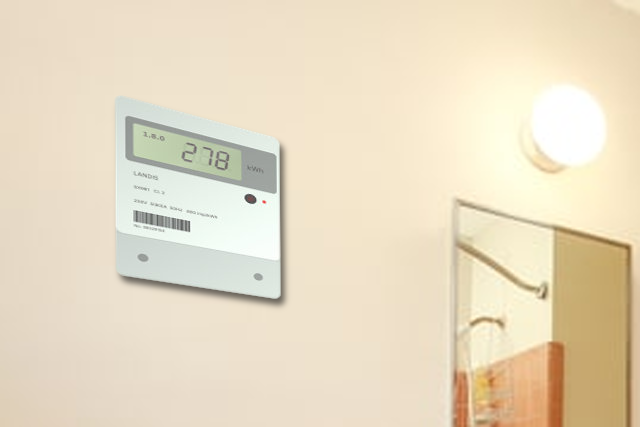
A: 278 kWh
